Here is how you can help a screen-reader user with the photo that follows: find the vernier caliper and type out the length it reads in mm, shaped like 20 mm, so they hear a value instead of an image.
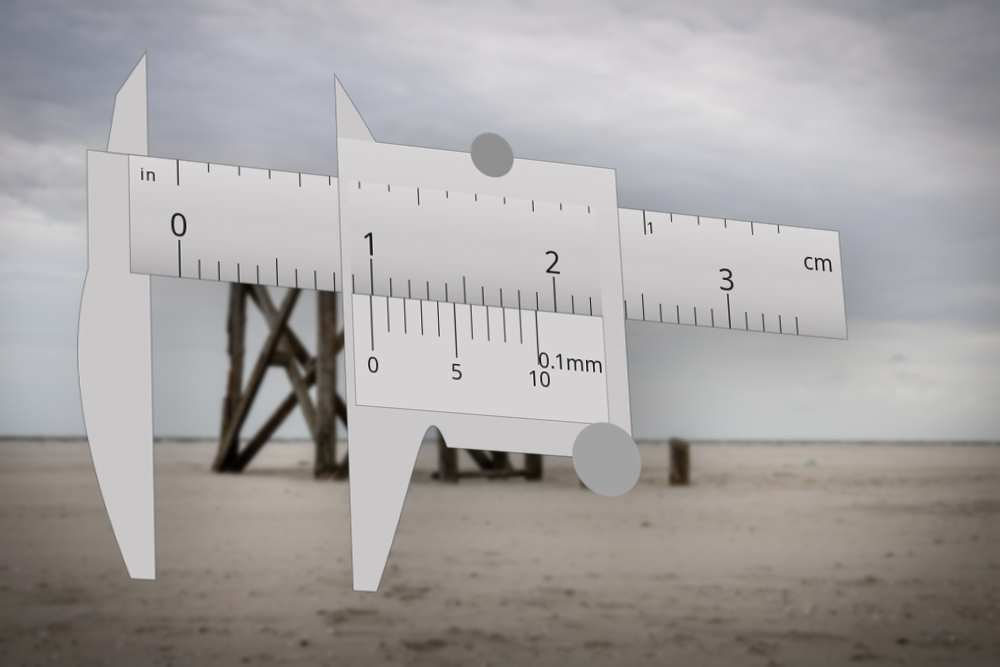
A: 9.9 mm
